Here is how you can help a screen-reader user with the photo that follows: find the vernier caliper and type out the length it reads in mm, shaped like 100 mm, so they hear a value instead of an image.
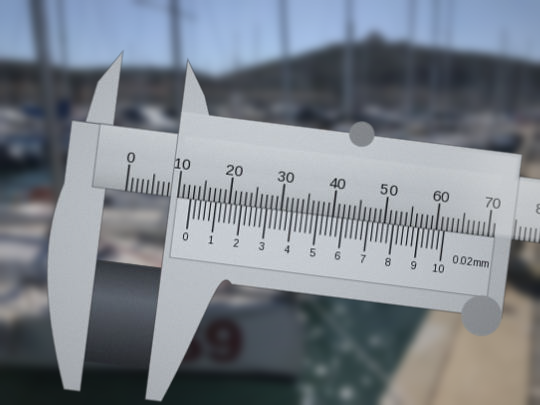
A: 12.5 mm
